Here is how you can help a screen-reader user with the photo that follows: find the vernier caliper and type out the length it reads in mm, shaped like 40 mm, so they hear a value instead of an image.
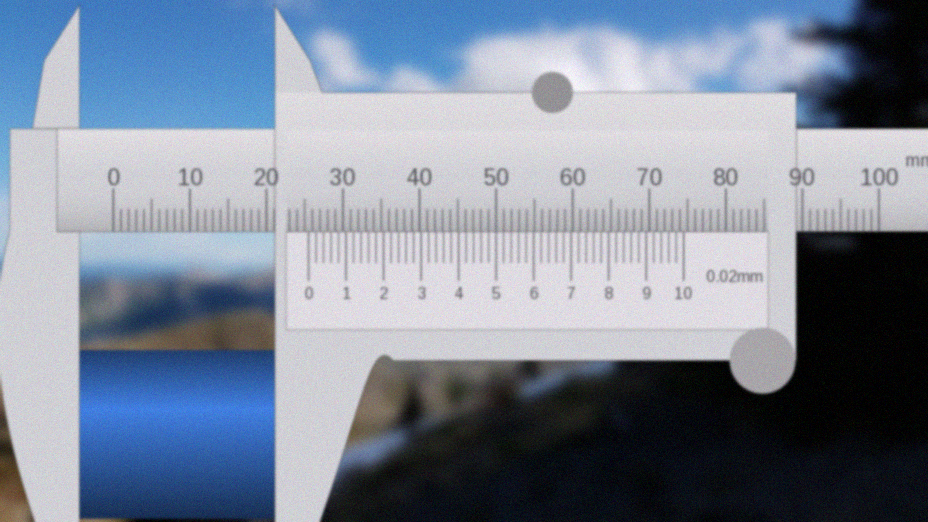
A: 25.5 mm
